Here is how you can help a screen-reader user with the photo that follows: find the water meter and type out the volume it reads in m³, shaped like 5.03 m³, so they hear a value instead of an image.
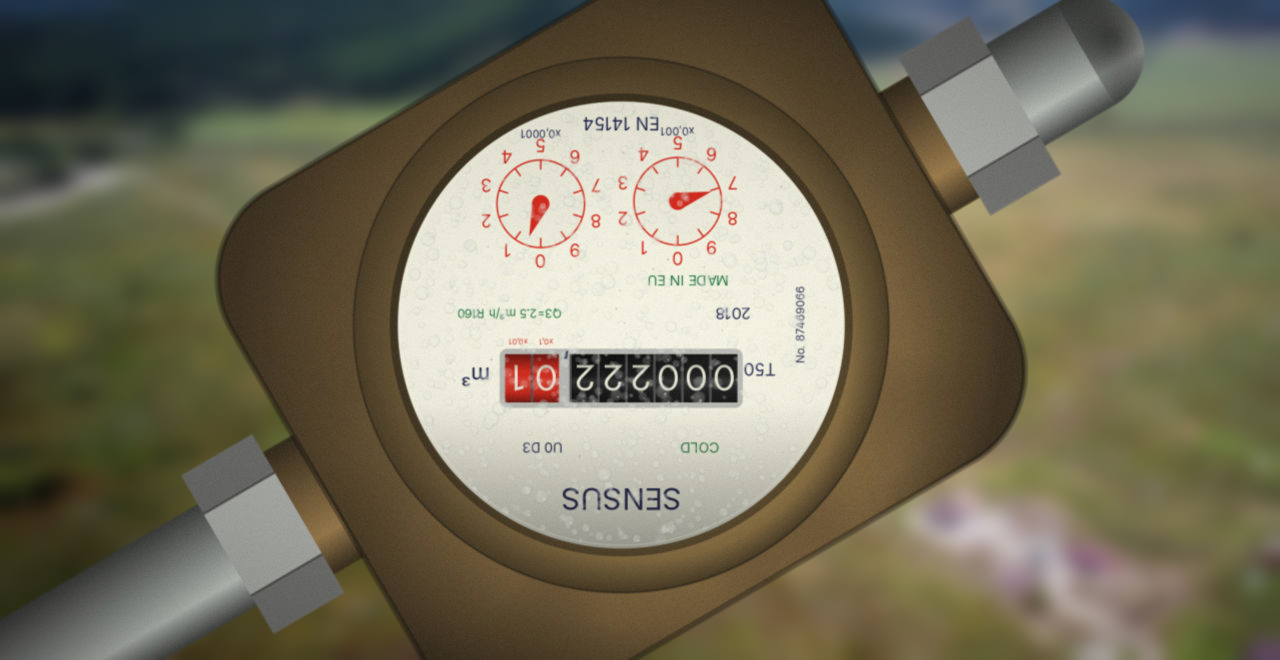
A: 222.0170 m³
